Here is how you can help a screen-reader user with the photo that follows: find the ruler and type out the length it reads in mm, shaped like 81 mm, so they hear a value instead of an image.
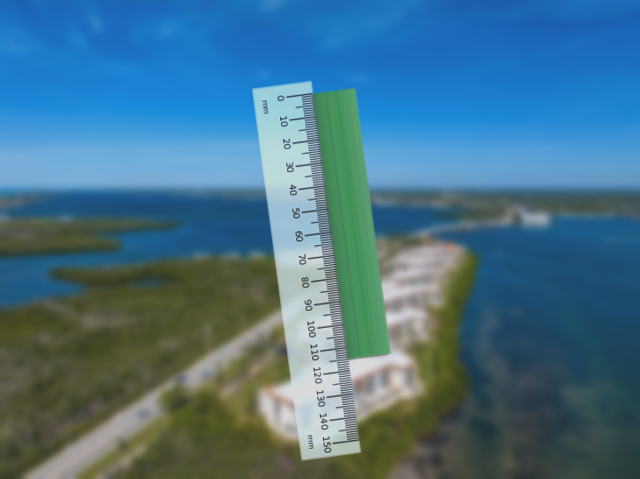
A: 115 mm
